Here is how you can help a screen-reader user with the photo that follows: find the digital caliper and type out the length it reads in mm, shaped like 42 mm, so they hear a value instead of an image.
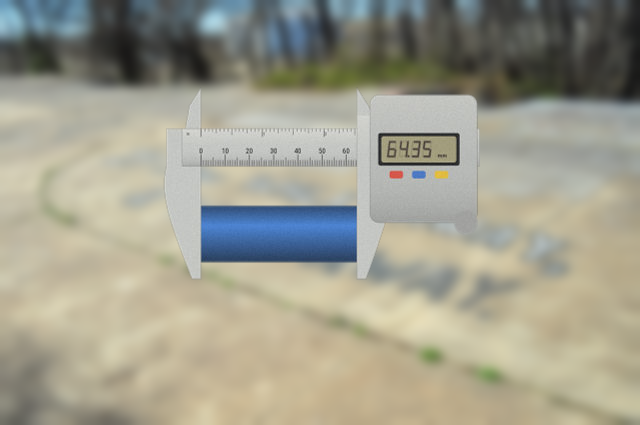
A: 64.35 mm
